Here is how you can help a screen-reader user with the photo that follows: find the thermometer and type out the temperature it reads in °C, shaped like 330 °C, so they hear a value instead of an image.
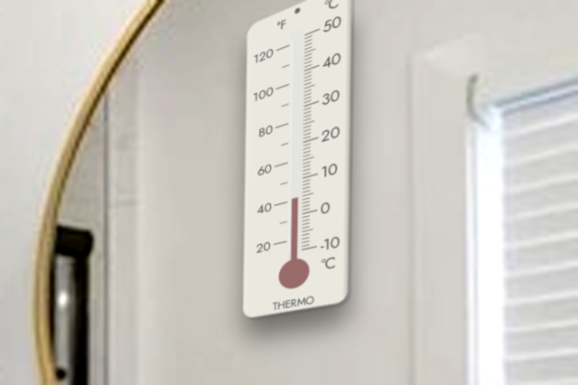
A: 5 °C
